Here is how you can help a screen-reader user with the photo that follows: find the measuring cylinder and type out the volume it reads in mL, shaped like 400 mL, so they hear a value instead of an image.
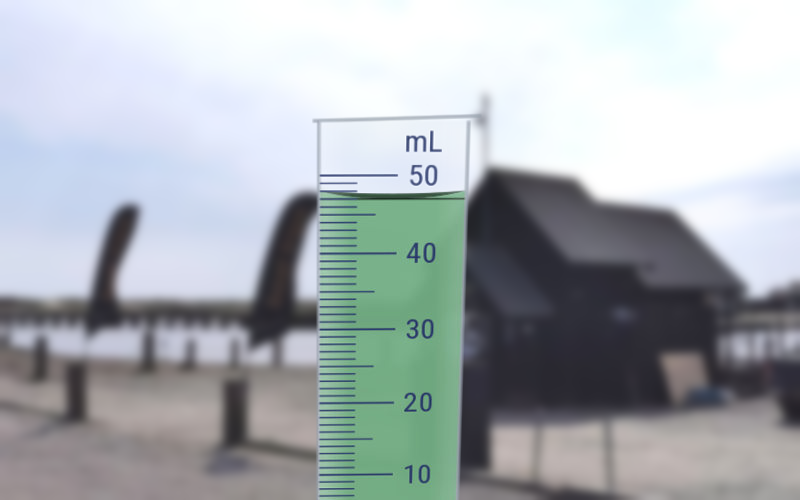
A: 47 mL
